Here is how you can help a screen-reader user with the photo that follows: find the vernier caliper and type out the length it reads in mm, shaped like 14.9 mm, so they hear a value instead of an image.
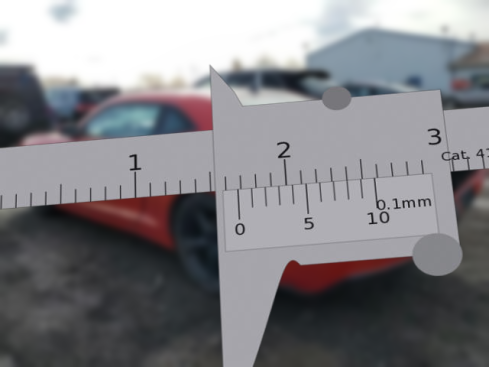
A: 16.8 mm
